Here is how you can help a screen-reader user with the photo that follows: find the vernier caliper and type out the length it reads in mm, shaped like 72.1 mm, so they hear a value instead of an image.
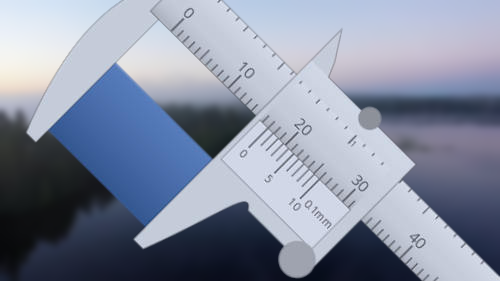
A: 17.0 mm
